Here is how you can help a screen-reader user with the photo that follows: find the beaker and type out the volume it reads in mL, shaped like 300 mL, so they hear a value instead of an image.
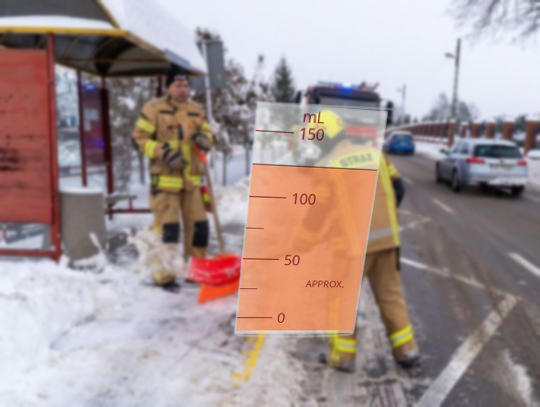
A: 125 mL
